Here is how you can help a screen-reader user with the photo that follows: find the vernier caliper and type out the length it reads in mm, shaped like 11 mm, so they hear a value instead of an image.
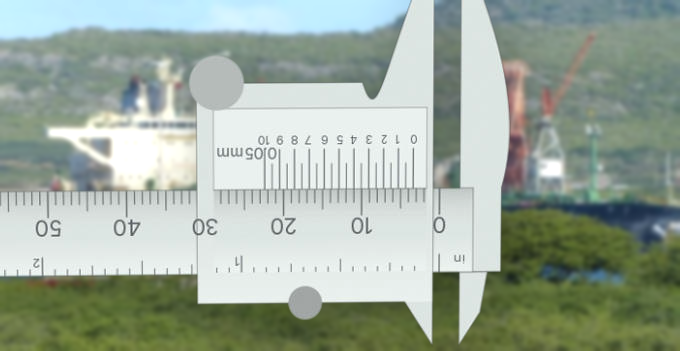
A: 3.4 mm
